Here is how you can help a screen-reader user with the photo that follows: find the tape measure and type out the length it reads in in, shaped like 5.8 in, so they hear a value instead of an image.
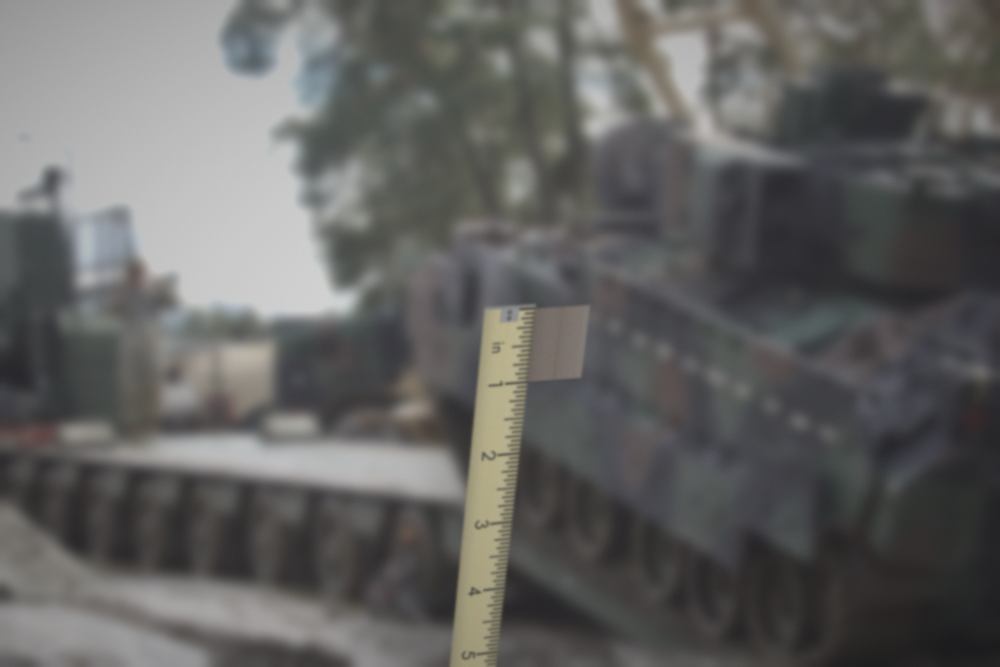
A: 1 in
